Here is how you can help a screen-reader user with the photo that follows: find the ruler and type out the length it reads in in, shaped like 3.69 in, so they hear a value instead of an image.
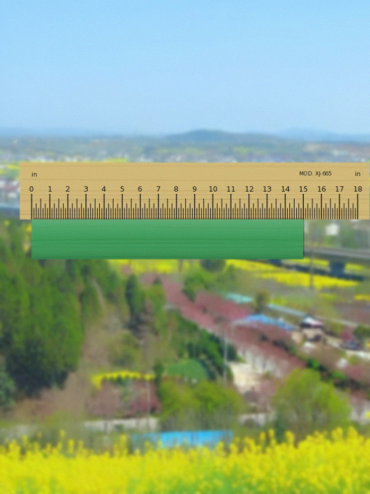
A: 15 in
